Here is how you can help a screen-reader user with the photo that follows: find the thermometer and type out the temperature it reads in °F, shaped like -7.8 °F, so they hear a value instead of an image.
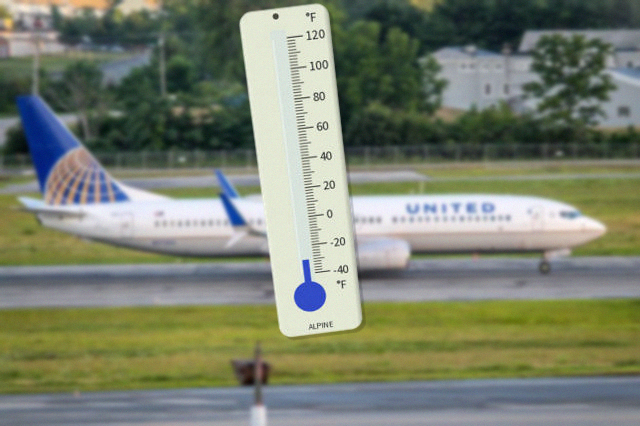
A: -30 °F
